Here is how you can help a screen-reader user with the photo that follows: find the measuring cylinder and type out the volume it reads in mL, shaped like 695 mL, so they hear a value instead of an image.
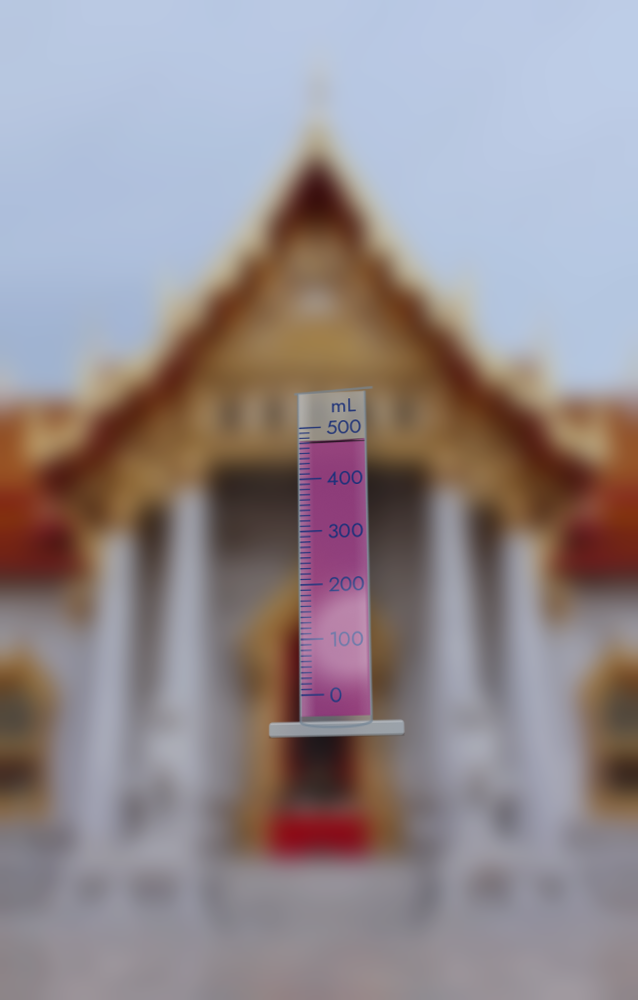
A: 470 mL
